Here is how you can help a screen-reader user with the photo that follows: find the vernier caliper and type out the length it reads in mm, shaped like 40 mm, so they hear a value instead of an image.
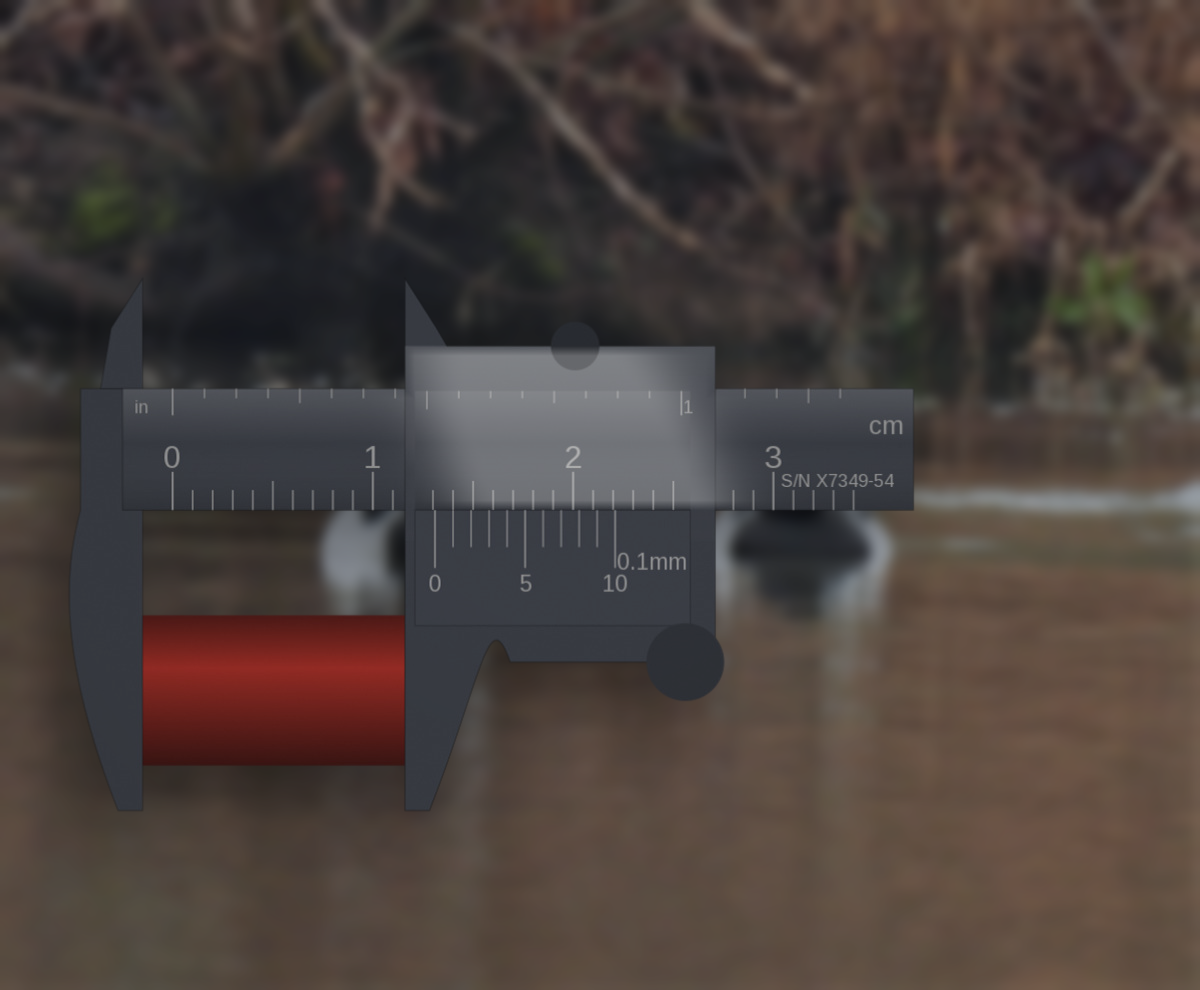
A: 13.1 mm
